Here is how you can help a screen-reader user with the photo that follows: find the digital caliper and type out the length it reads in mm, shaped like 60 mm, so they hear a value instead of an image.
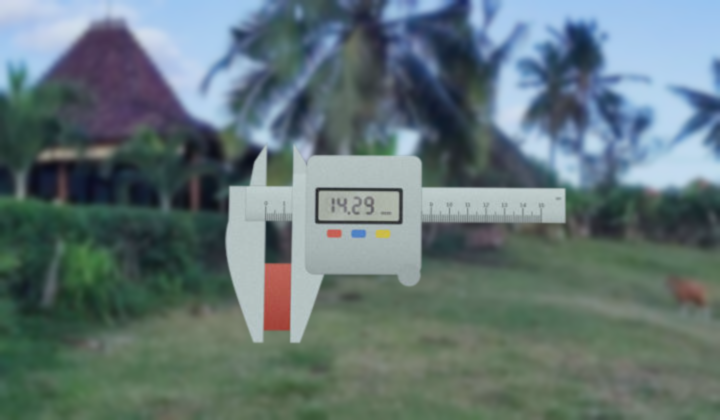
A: 14.29 mm
